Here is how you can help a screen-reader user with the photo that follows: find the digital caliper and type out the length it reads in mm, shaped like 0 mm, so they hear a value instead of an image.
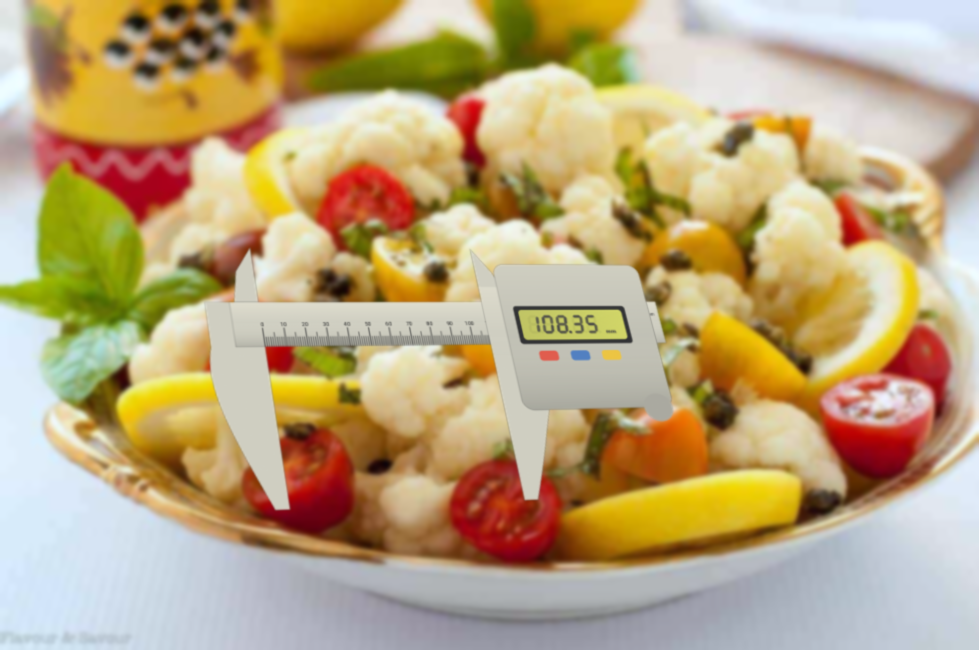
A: 108.35 mm
